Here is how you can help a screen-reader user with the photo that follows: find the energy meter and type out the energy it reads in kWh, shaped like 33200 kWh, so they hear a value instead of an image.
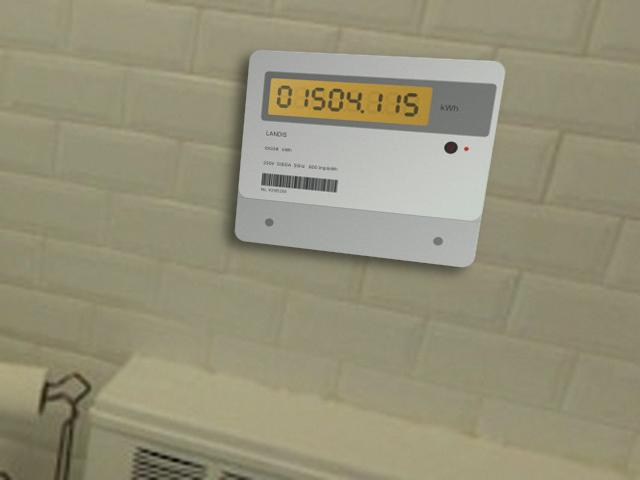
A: 1504.115 kWh
